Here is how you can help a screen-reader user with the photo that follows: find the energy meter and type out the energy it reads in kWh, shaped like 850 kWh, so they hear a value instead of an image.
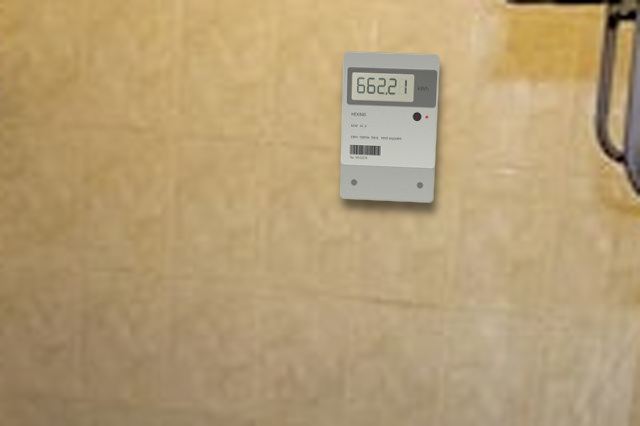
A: 662.21 kWh
